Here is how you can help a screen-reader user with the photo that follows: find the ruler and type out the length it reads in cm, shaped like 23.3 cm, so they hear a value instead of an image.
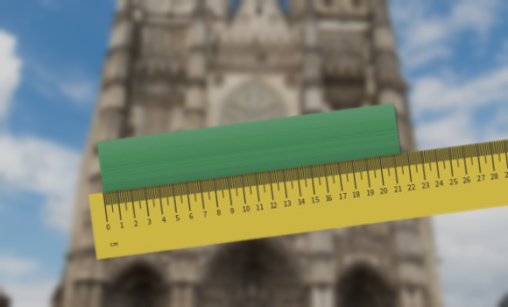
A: 21.5 cm
